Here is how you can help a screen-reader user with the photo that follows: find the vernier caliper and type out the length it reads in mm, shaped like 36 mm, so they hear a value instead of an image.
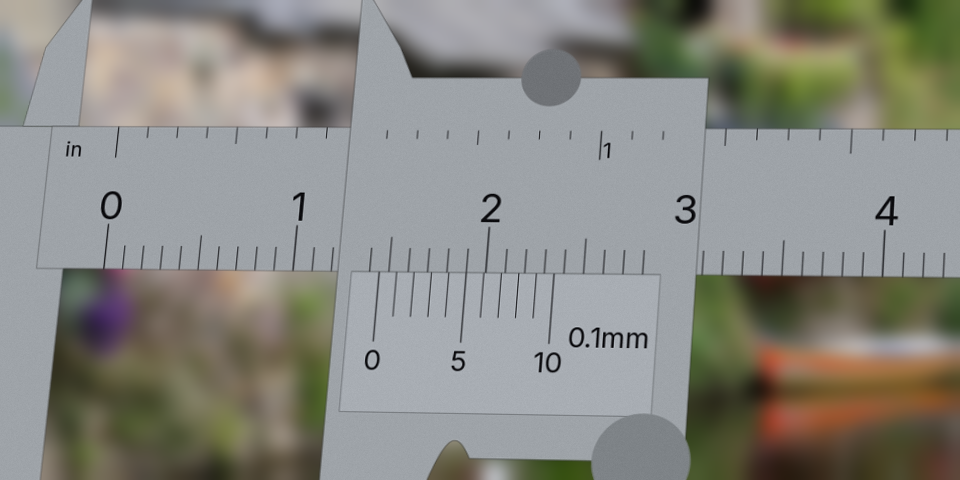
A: 14.5 mm
